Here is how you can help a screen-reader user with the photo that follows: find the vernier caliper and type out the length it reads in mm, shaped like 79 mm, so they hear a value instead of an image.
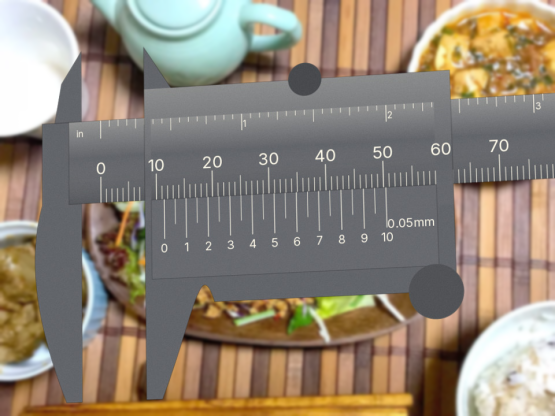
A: 11.4 mm
